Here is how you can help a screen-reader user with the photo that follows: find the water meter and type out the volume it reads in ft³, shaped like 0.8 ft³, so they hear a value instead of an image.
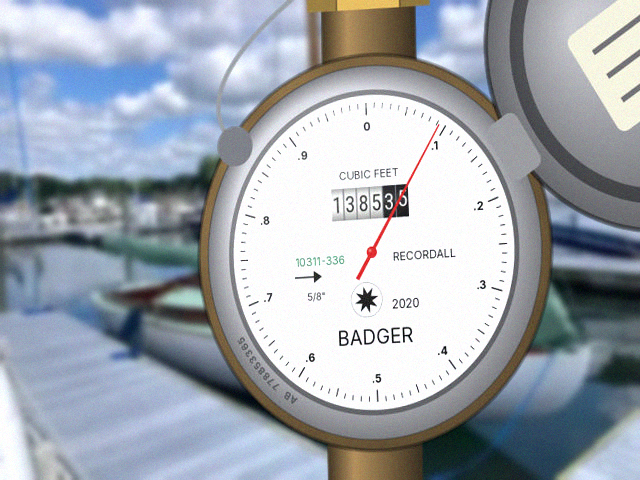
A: 138535.09 ft³
